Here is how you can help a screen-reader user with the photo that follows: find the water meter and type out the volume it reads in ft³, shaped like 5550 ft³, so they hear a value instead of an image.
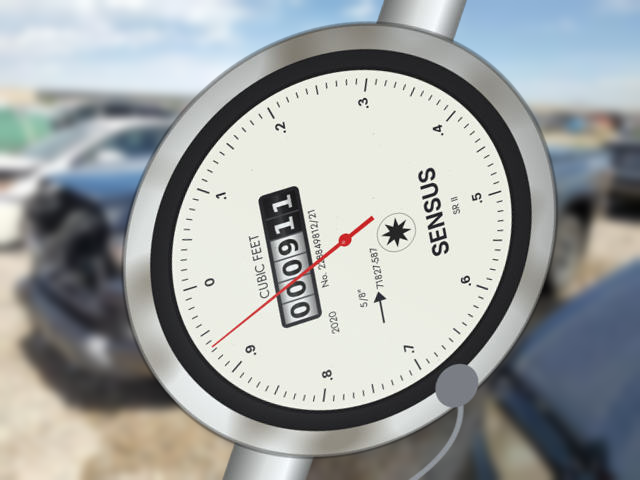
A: 910.93 ft³
